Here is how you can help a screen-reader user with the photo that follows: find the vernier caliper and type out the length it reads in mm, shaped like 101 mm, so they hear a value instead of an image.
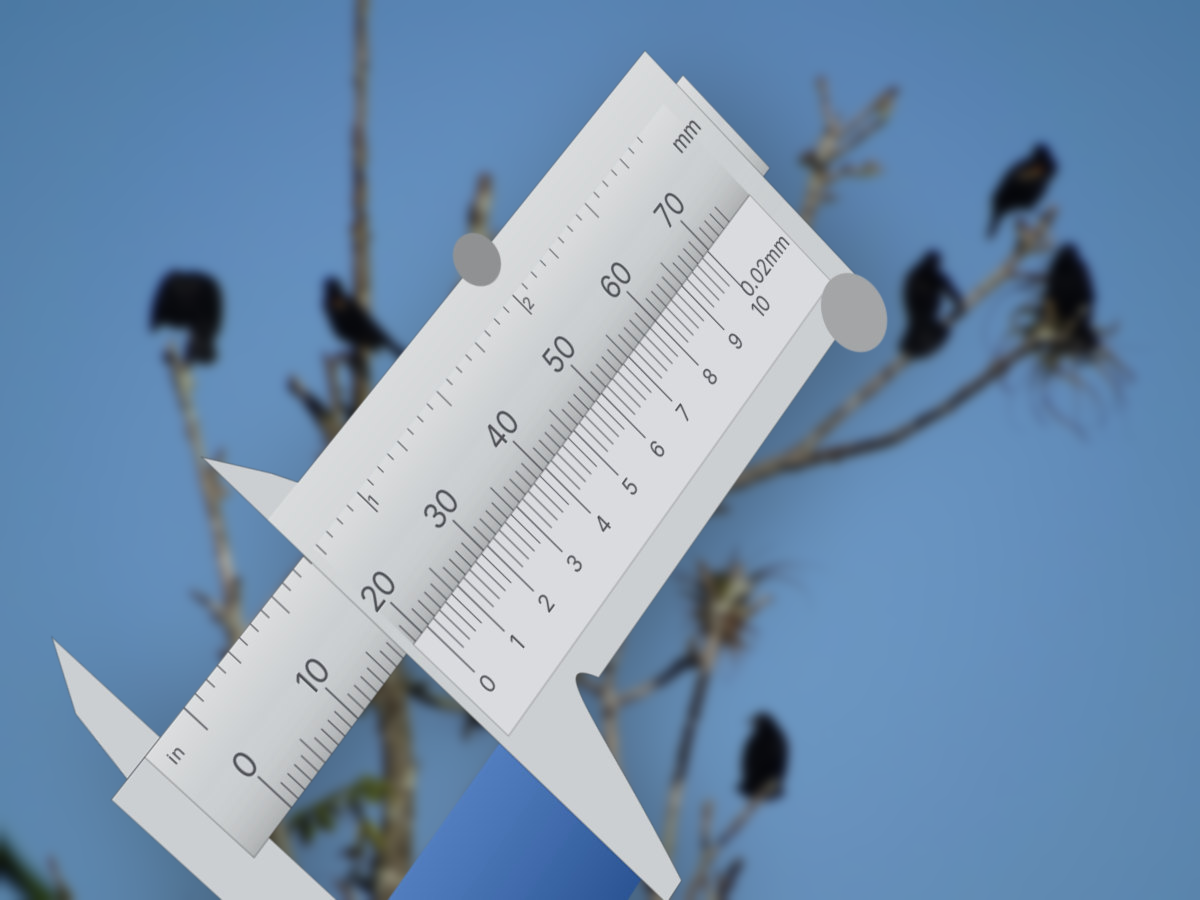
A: 20.8 mm
